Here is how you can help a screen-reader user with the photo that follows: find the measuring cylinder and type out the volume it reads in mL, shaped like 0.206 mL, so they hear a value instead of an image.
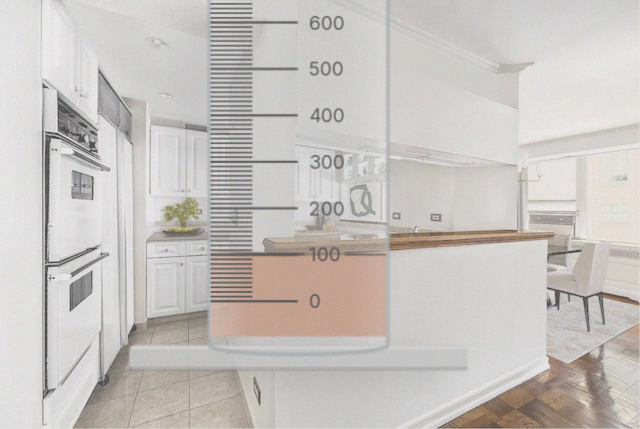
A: 100 mL
